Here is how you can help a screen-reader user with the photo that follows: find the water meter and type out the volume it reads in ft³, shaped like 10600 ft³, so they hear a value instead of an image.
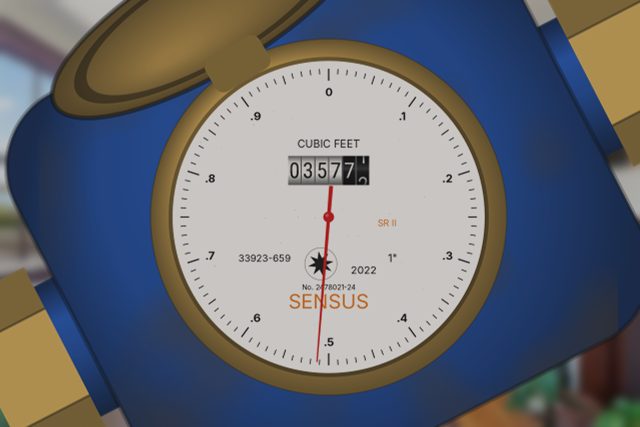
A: 35771.51 ft³
